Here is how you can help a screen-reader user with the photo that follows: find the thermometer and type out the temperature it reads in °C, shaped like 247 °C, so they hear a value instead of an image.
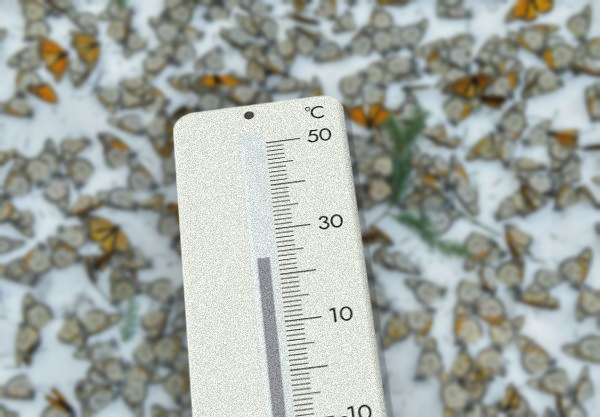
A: 24 °C
